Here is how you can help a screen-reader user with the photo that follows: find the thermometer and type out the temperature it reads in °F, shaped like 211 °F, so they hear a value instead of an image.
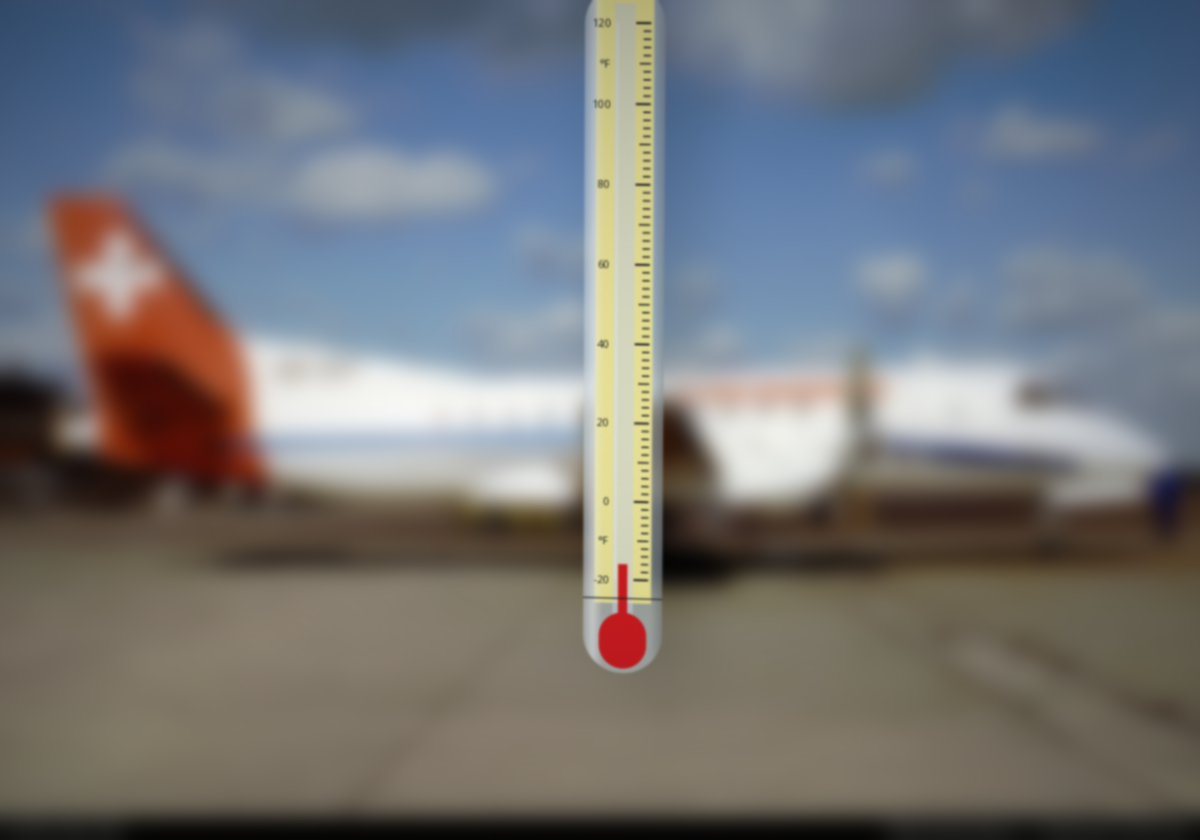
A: -16 °F
